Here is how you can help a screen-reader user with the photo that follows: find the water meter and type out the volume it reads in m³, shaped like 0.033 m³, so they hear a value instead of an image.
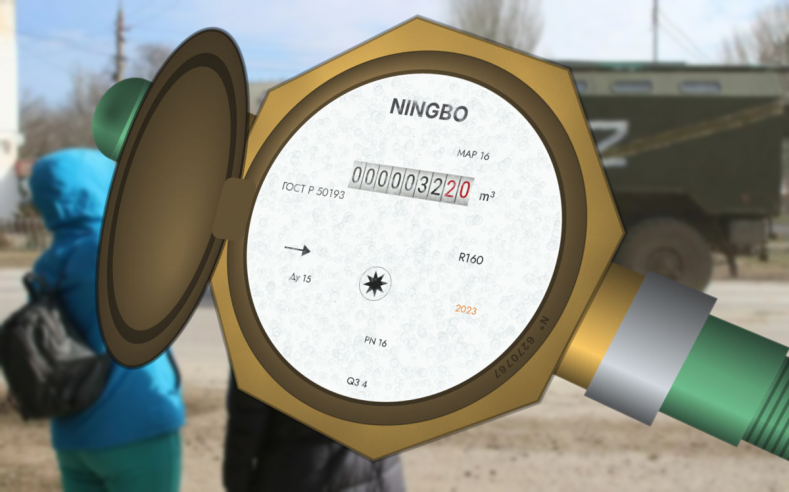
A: 32.20 m³
